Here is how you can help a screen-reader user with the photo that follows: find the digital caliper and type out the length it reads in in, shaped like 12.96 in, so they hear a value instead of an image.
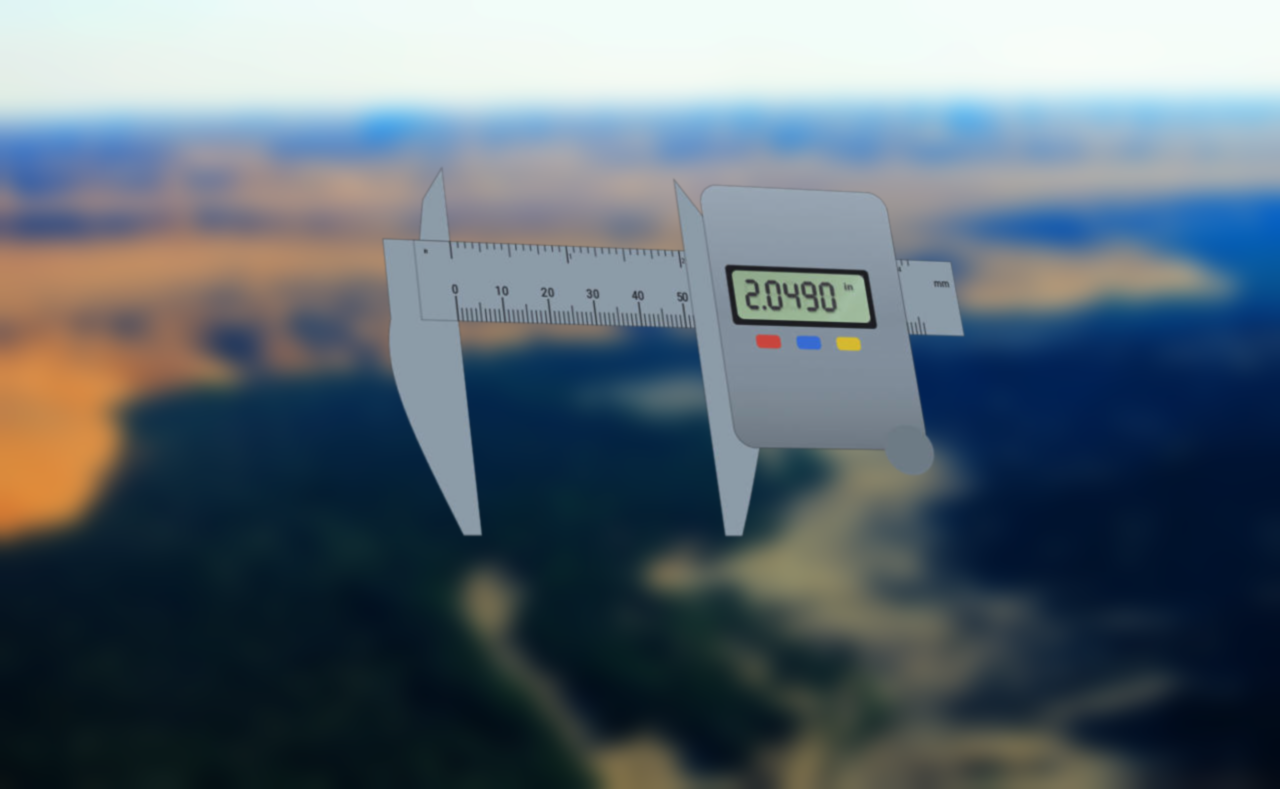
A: 2.0490 in
